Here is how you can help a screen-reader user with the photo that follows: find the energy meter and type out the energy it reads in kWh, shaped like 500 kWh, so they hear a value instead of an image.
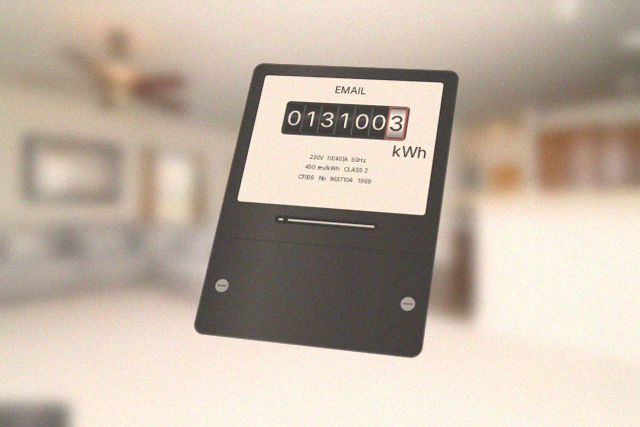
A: 13100.3 kWh
